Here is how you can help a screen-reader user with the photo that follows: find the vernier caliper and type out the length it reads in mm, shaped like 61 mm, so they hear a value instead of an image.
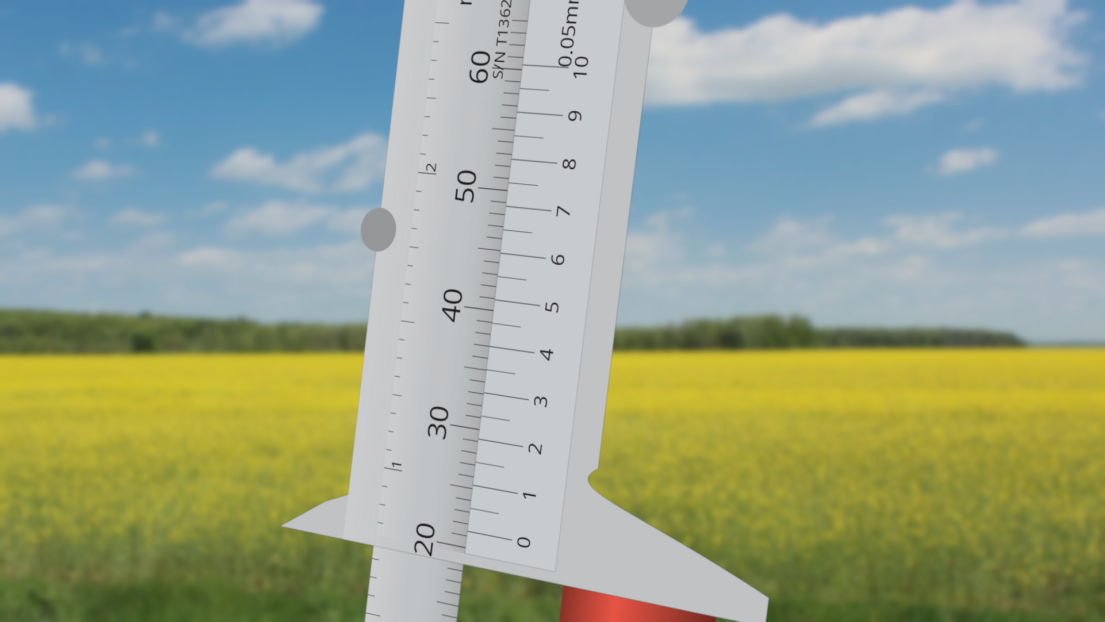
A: 21.4 mm
